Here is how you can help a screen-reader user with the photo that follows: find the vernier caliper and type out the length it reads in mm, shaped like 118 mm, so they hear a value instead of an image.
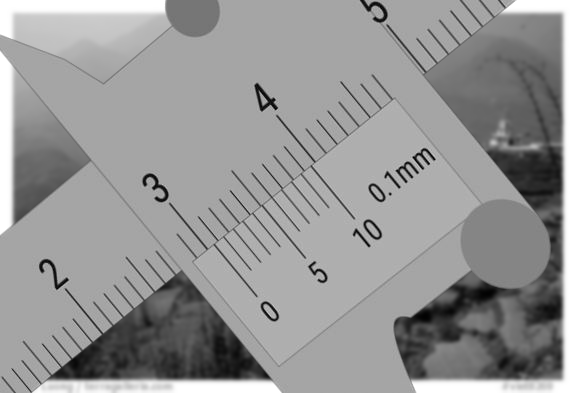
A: 30.6 mm
